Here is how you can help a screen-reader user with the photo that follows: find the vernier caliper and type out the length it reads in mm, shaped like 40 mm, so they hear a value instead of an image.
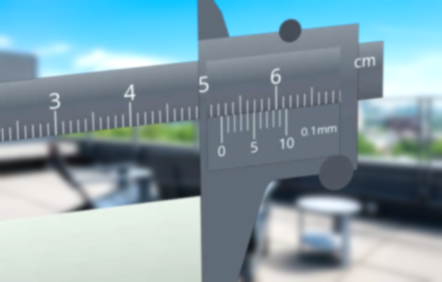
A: 52.4 mm
